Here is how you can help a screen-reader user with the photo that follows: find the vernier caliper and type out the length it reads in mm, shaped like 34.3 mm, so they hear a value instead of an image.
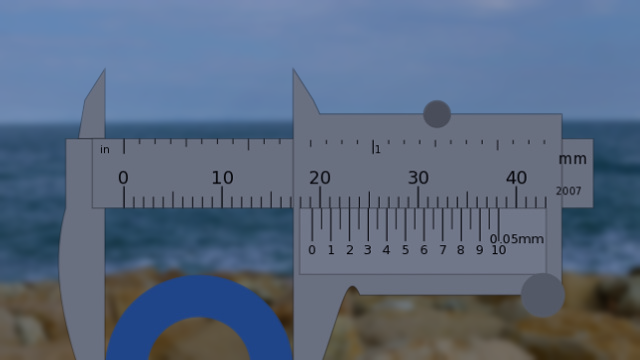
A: 19.2 mm
